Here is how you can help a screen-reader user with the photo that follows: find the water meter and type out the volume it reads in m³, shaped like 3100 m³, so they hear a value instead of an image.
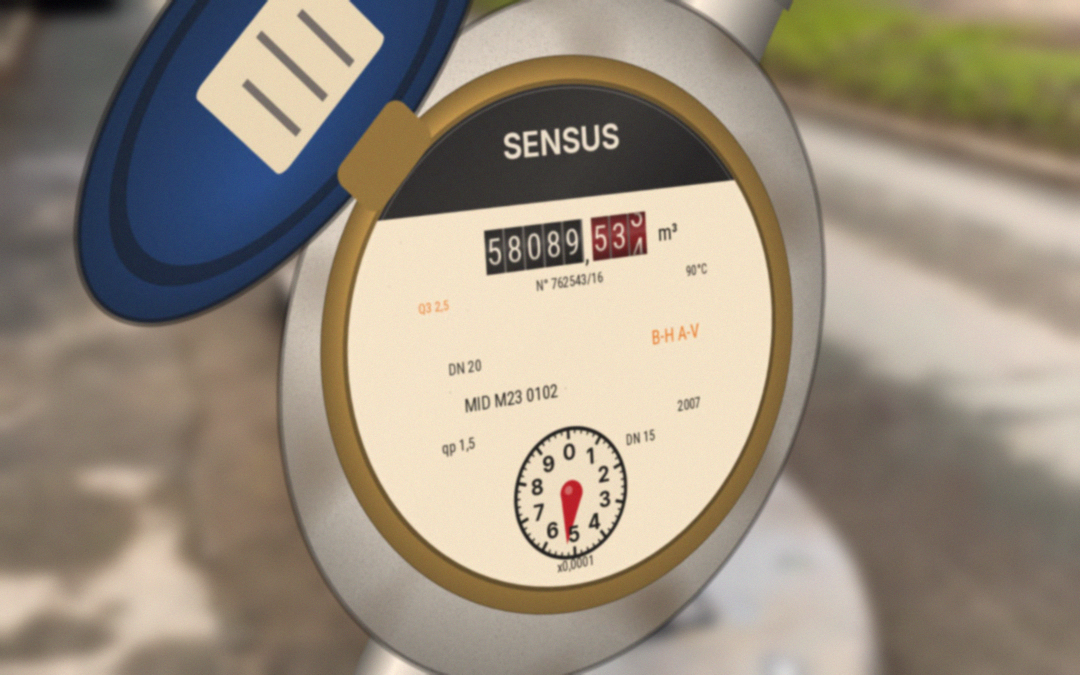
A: 58089.5335 m³
